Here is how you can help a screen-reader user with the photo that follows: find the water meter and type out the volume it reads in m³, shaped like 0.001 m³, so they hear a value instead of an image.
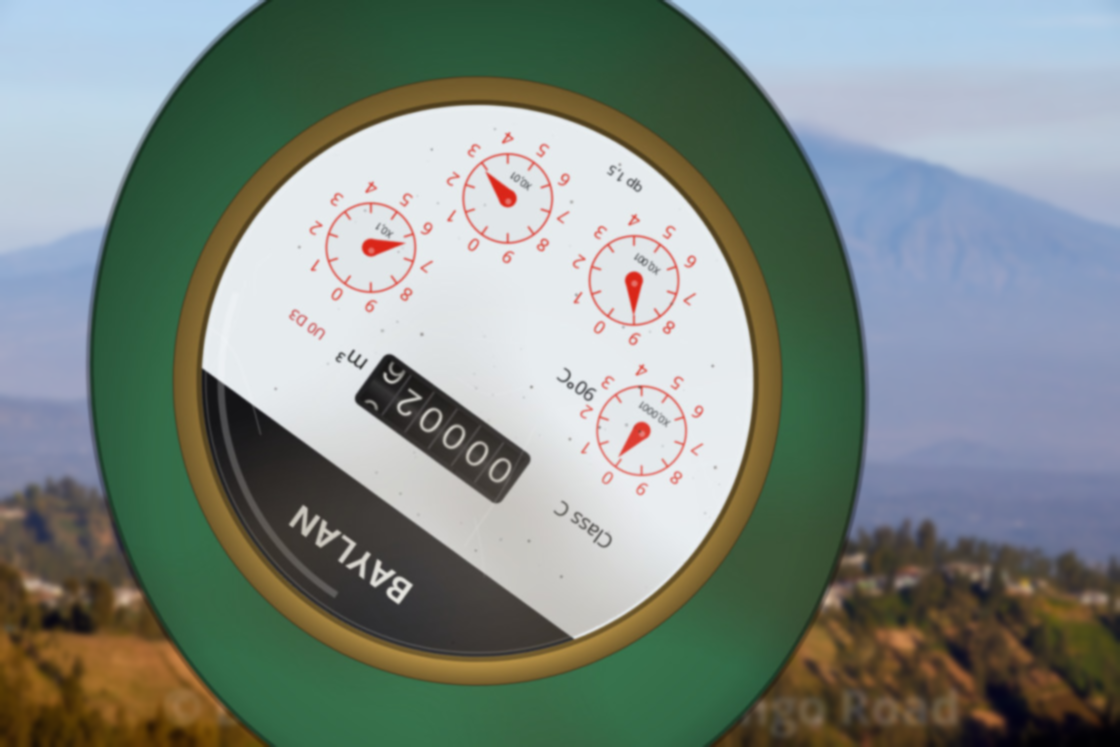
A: 25.6290 m³
